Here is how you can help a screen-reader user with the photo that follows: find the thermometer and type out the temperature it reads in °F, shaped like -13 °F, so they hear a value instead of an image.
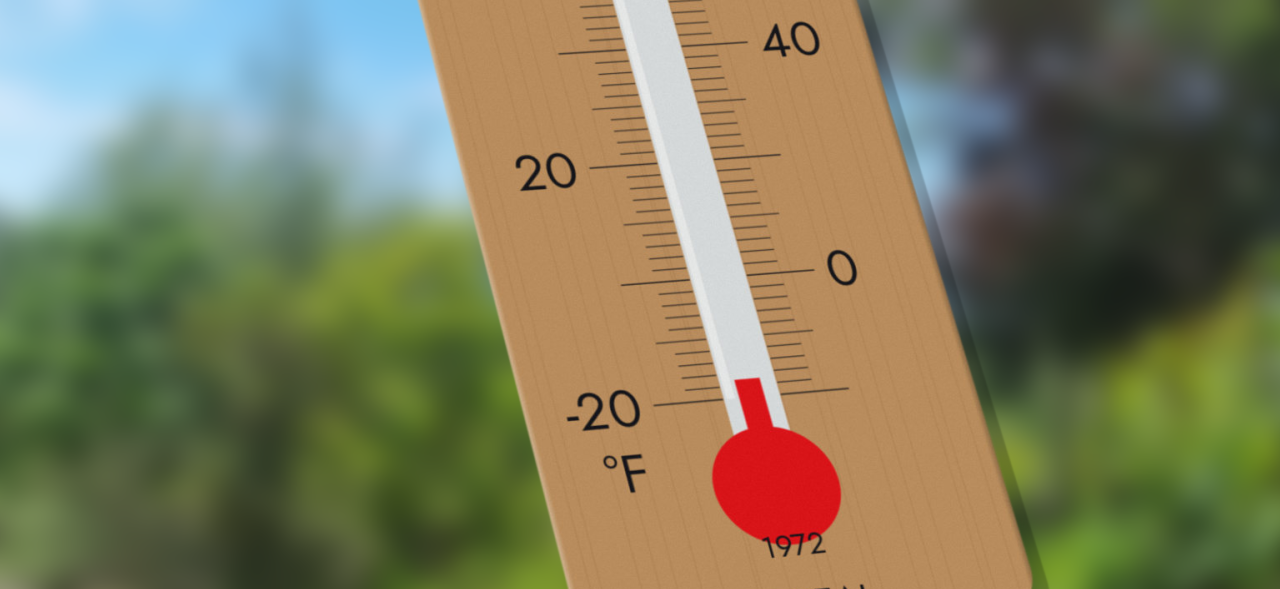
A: -17 °F
